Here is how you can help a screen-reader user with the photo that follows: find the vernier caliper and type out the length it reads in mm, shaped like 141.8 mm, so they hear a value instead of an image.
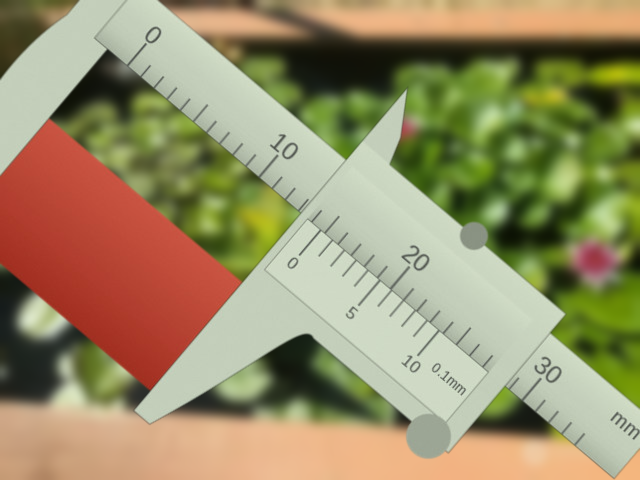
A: 14.7 mm
